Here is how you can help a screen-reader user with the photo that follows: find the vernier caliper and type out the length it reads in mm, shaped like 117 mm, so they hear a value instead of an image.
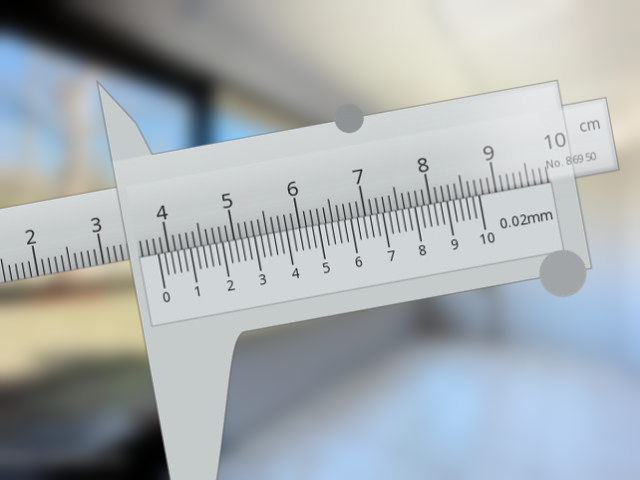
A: 38.4 mm
